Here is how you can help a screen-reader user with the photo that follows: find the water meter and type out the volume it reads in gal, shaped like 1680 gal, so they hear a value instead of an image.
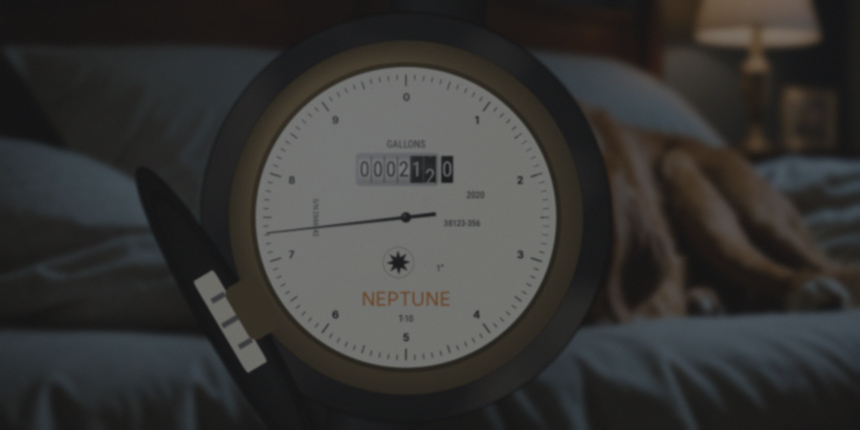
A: 2117.3 gal
